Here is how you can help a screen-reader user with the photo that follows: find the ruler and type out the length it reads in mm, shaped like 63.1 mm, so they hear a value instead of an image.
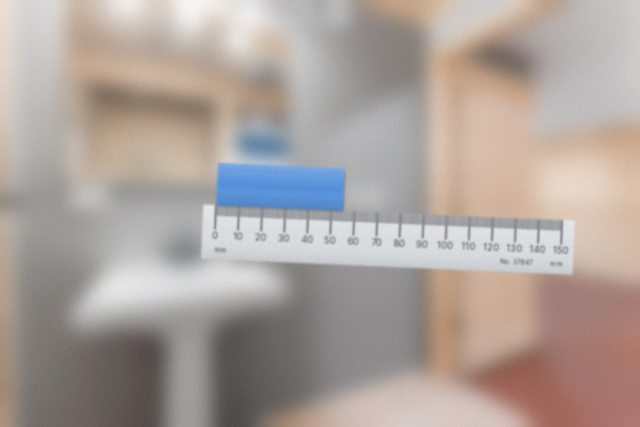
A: 55 mm
